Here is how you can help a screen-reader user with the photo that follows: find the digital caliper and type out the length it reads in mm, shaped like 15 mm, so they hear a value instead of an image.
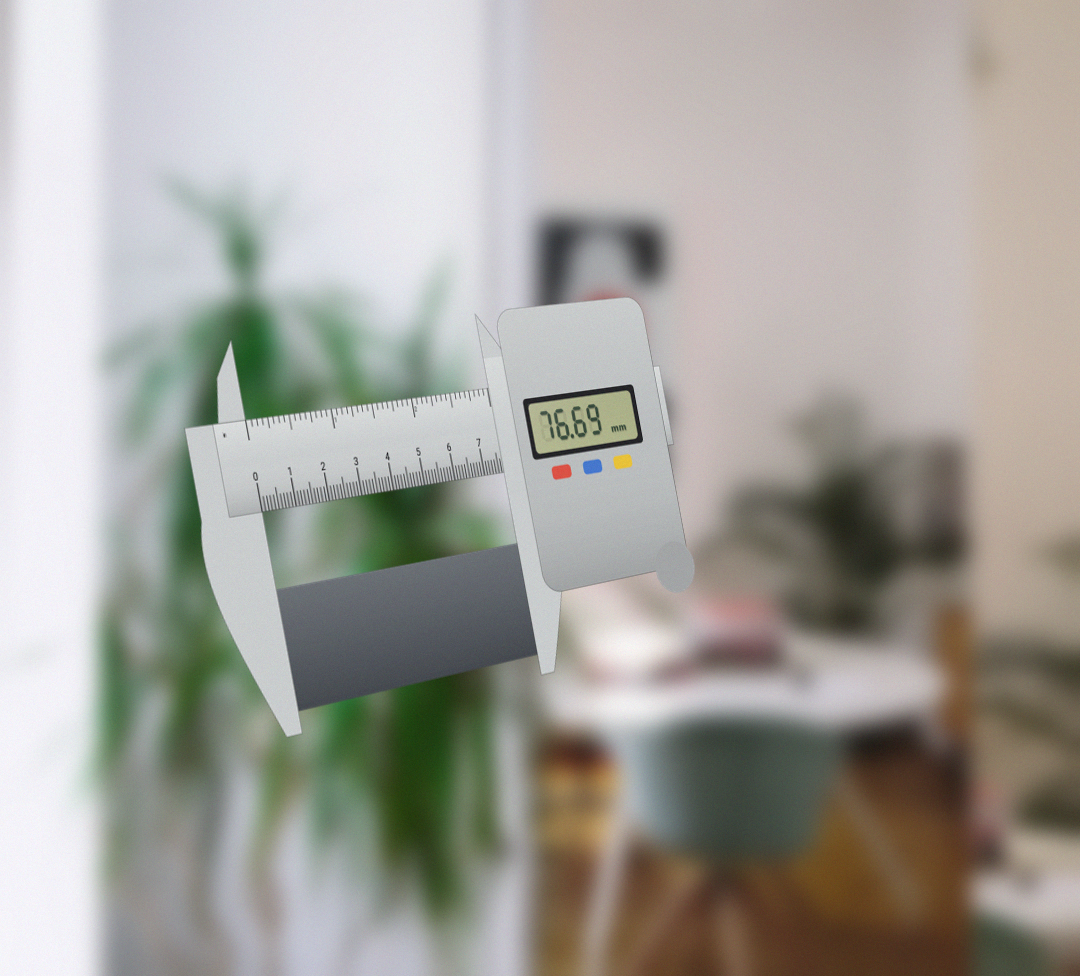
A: 76.69 mm
